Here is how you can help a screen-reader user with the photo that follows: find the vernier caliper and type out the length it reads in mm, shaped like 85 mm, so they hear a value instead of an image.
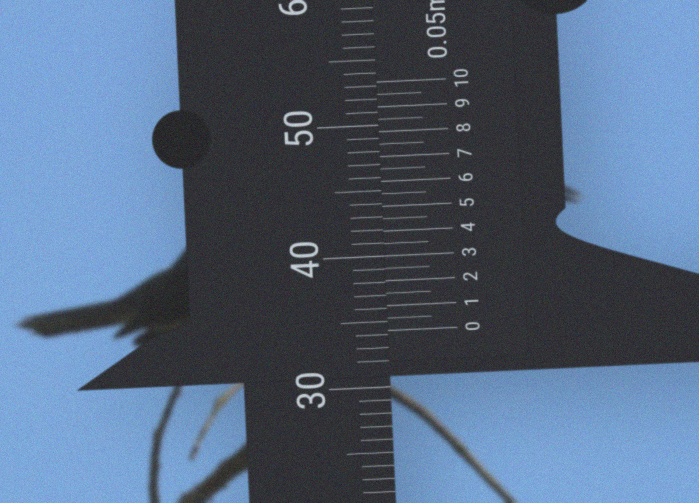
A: 34.3 mm
